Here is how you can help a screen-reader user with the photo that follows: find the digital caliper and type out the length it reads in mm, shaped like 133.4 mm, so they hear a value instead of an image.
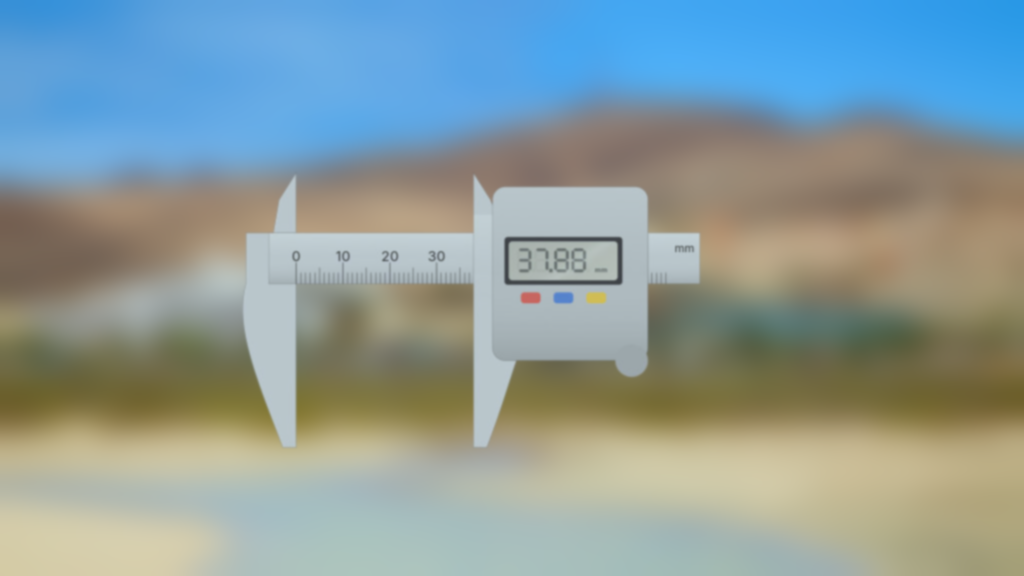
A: 37.88 mm
